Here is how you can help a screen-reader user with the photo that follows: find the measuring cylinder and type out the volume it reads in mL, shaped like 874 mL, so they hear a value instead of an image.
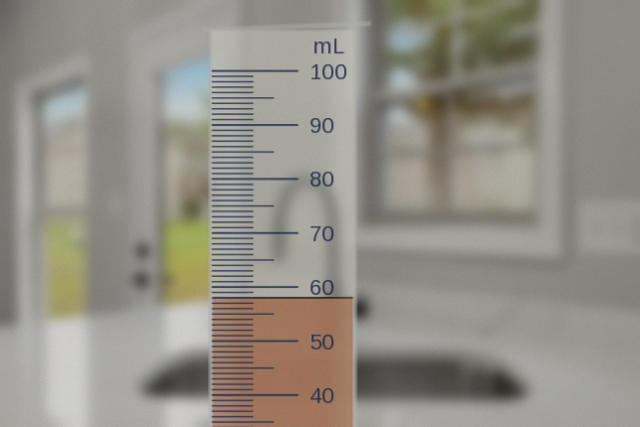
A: 58 mL
